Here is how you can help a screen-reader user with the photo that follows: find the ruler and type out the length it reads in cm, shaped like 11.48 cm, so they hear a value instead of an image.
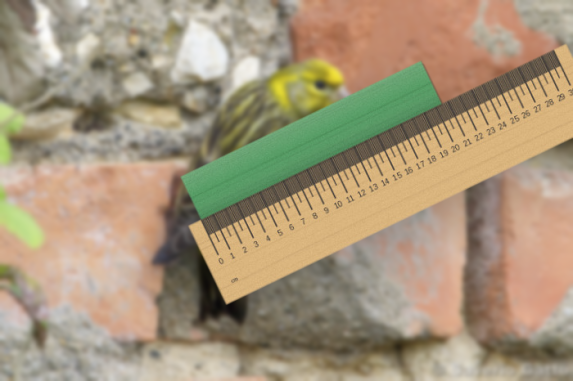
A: 20.5 cm
